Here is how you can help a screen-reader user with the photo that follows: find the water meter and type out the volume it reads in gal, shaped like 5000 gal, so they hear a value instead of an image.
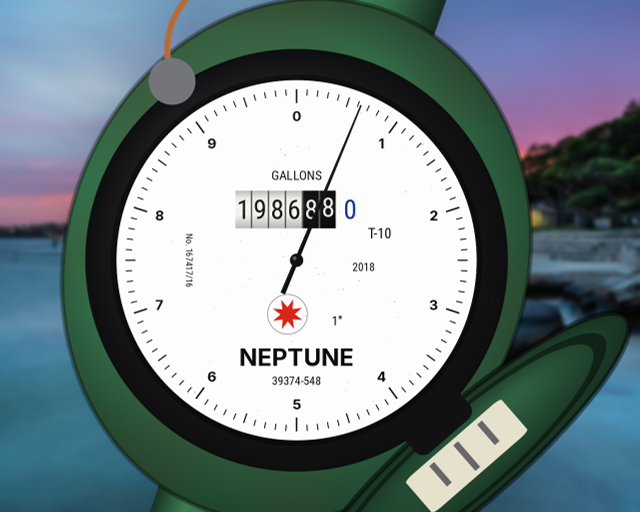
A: 1986880.6 gal
